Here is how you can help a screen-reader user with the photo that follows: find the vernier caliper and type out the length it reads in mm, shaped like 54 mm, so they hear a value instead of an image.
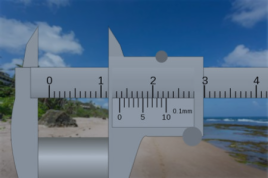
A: 13.6 mm
